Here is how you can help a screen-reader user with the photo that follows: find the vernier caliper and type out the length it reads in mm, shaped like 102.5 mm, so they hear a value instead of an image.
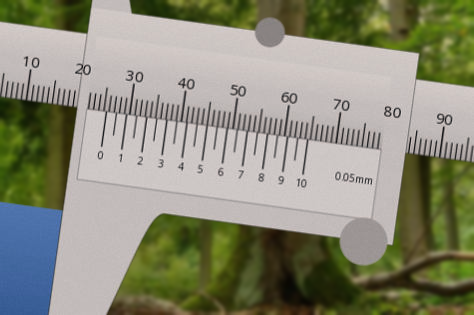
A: 25.5 mm
